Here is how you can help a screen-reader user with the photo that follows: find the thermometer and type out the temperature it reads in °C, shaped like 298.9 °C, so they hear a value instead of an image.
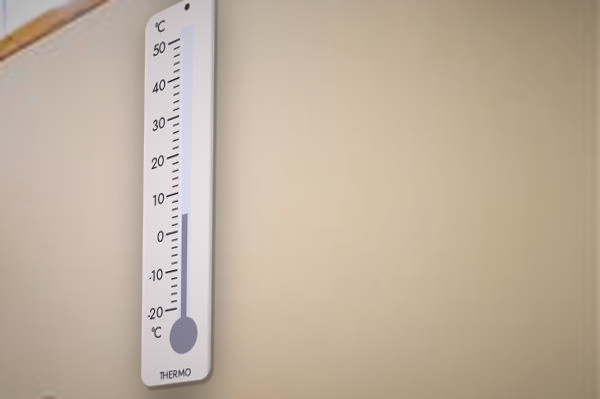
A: 4 °C
